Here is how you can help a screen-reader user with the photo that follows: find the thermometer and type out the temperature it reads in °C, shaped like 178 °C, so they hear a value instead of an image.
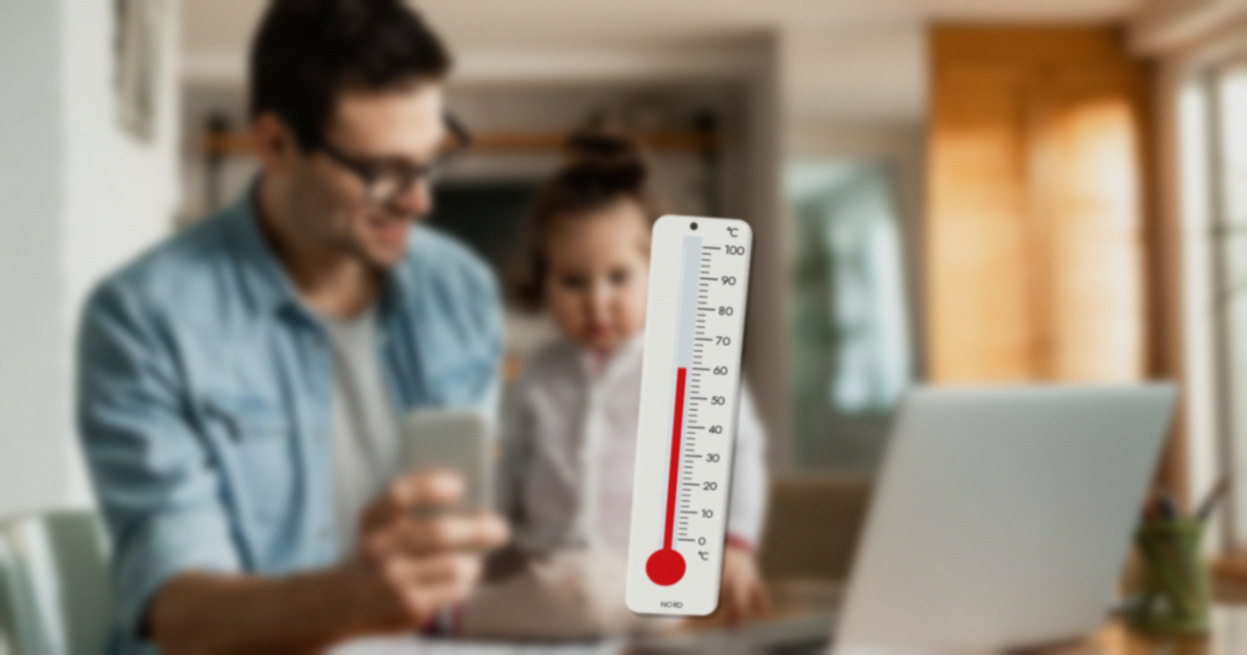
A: 60 °C
